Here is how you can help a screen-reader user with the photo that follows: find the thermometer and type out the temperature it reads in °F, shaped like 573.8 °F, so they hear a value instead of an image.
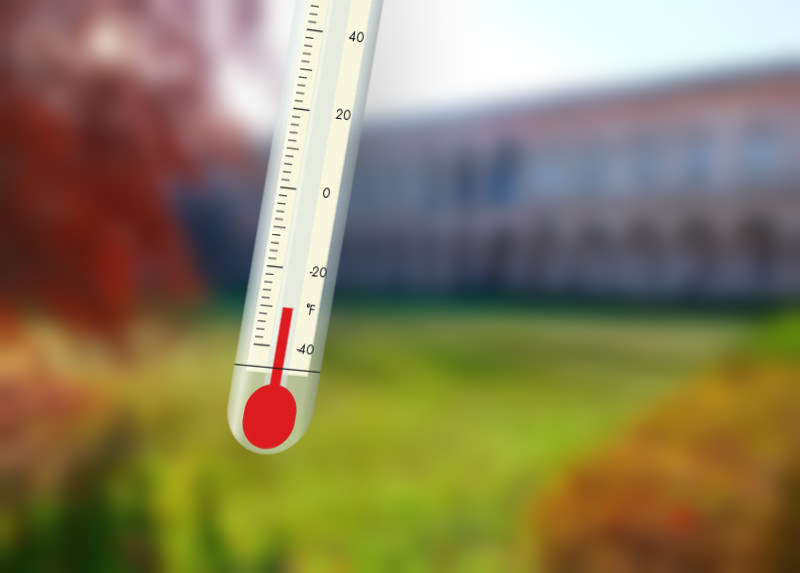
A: -30 °F
